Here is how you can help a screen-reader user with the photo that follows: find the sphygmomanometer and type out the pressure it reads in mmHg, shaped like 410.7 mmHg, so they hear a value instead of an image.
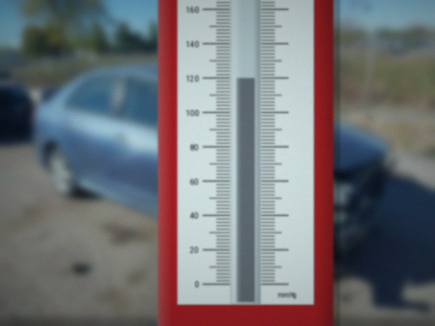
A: 120 mmHg
